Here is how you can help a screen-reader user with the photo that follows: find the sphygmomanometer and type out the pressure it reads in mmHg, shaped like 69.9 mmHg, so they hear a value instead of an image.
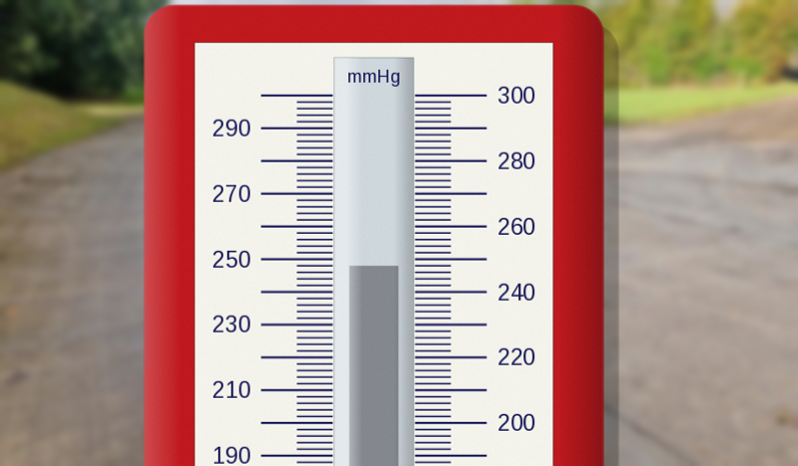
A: 248 mmHg
